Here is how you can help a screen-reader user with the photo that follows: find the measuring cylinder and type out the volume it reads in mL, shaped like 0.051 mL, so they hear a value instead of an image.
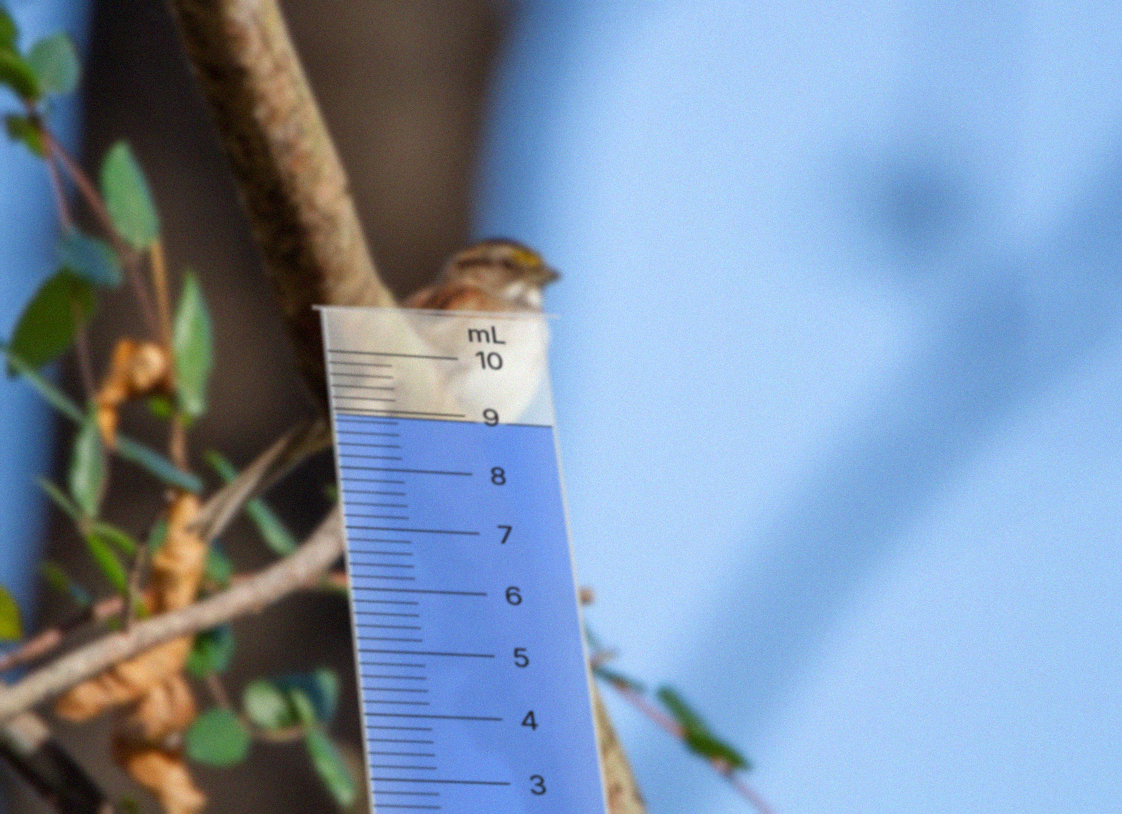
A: 8.9 mL
